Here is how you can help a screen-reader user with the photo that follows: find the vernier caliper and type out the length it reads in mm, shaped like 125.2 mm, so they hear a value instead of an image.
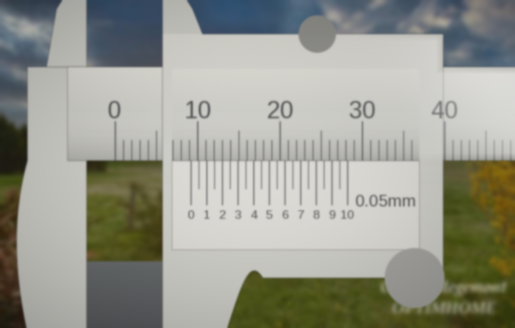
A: 9.2 mm
